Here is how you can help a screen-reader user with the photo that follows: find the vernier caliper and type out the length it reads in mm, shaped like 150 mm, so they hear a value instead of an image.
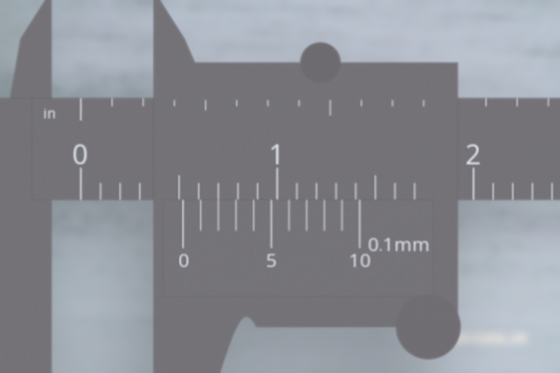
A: 5.2 mm
